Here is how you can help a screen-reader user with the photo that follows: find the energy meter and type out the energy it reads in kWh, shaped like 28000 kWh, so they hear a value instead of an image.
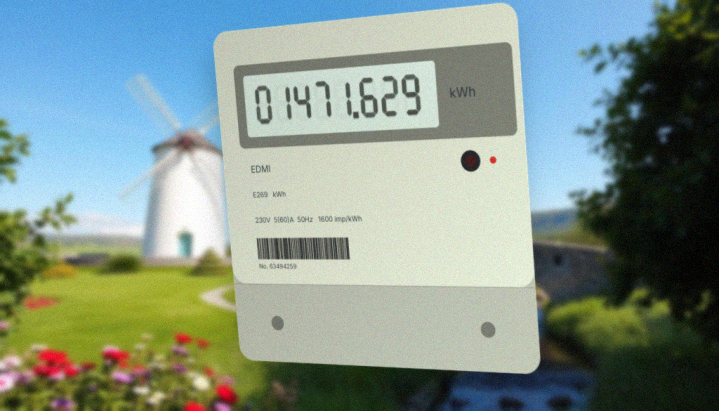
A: 1471.629 kWh
